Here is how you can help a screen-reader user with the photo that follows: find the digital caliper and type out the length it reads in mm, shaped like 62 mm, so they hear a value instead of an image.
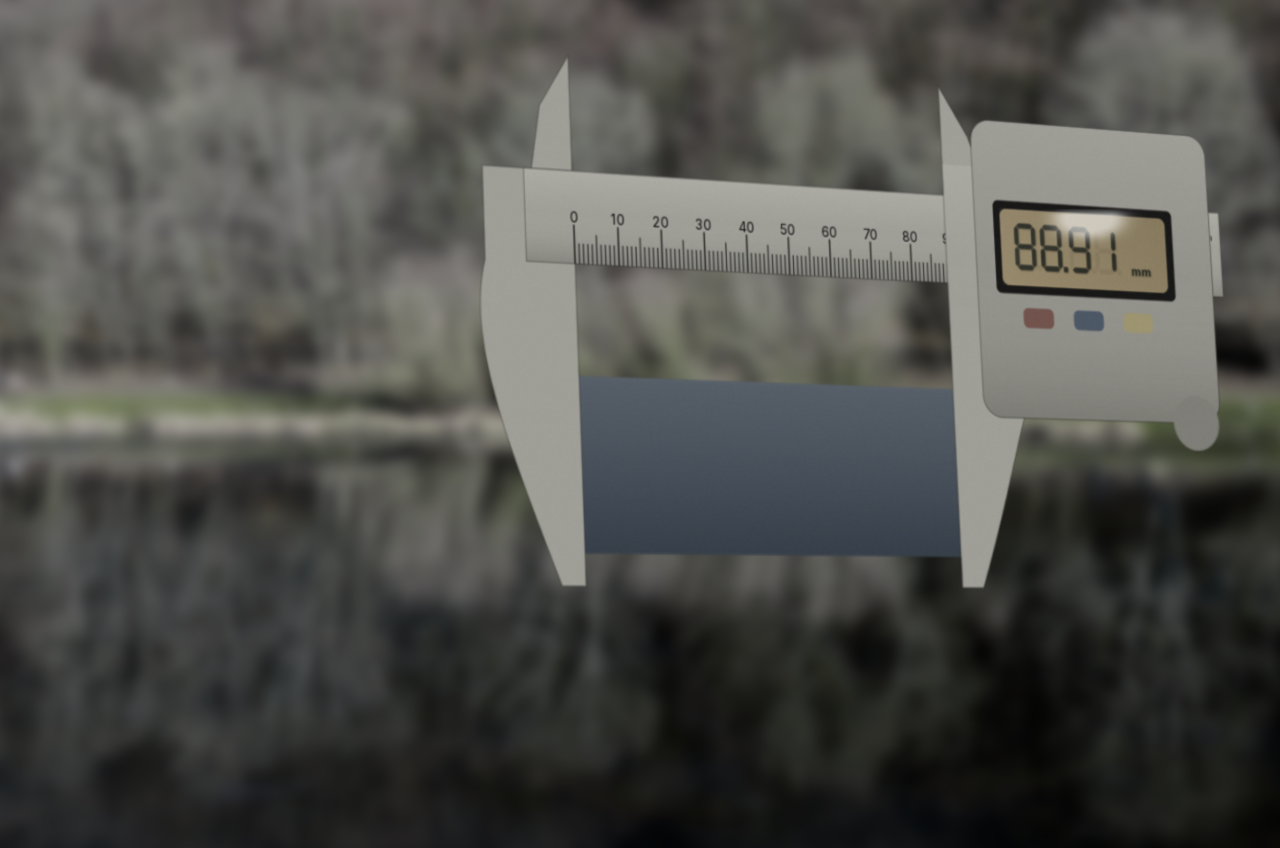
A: 88.91 mm
